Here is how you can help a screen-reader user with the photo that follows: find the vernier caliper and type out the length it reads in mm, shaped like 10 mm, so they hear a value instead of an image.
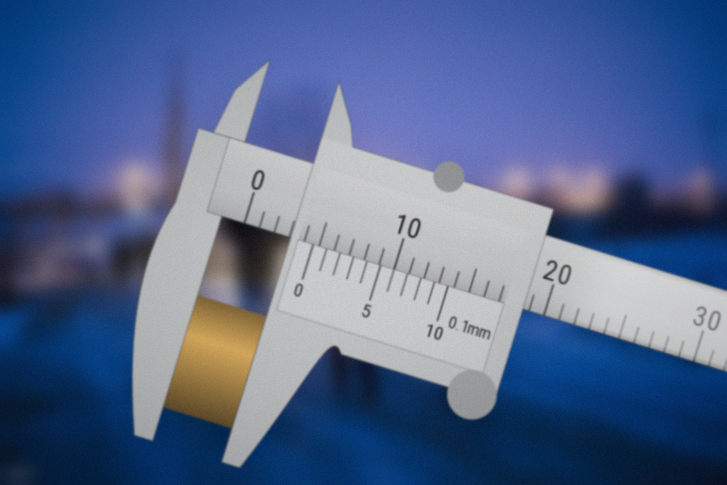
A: 4.6 mm
